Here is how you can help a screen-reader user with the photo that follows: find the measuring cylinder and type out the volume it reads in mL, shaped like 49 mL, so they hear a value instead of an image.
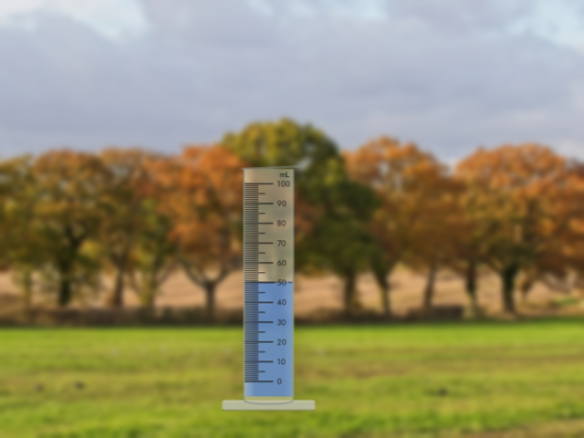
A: 50 mL
